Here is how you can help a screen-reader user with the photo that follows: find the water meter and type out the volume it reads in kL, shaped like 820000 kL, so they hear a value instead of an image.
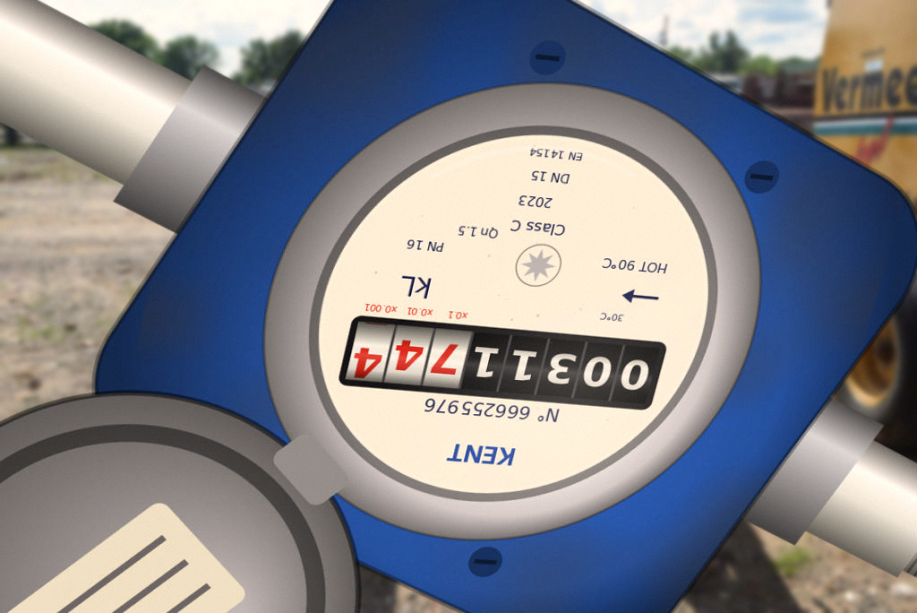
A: 311.744 kL
